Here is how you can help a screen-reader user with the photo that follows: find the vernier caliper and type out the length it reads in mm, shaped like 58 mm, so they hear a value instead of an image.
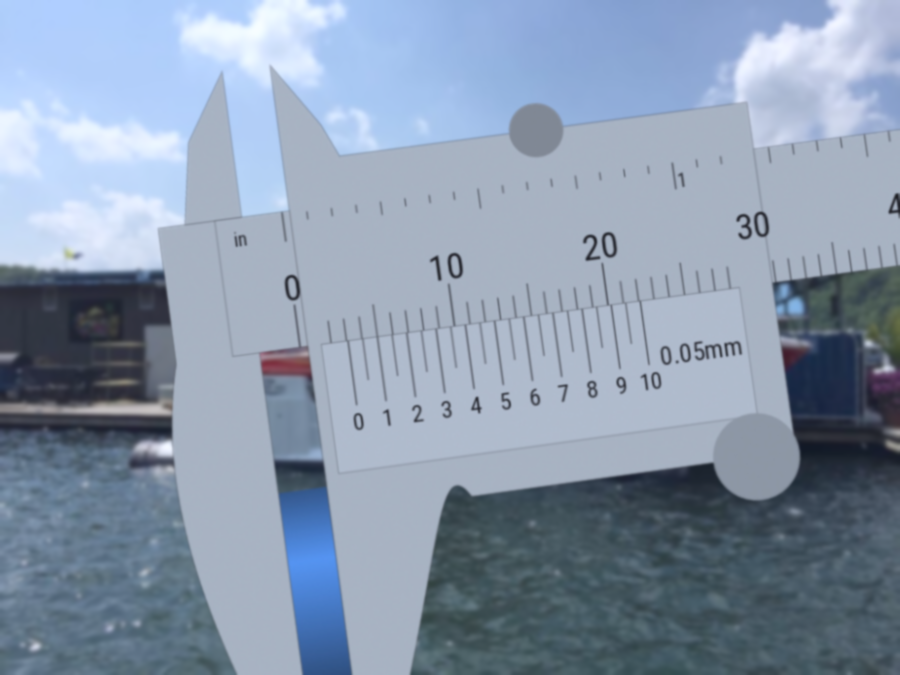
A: 3.1 mm
